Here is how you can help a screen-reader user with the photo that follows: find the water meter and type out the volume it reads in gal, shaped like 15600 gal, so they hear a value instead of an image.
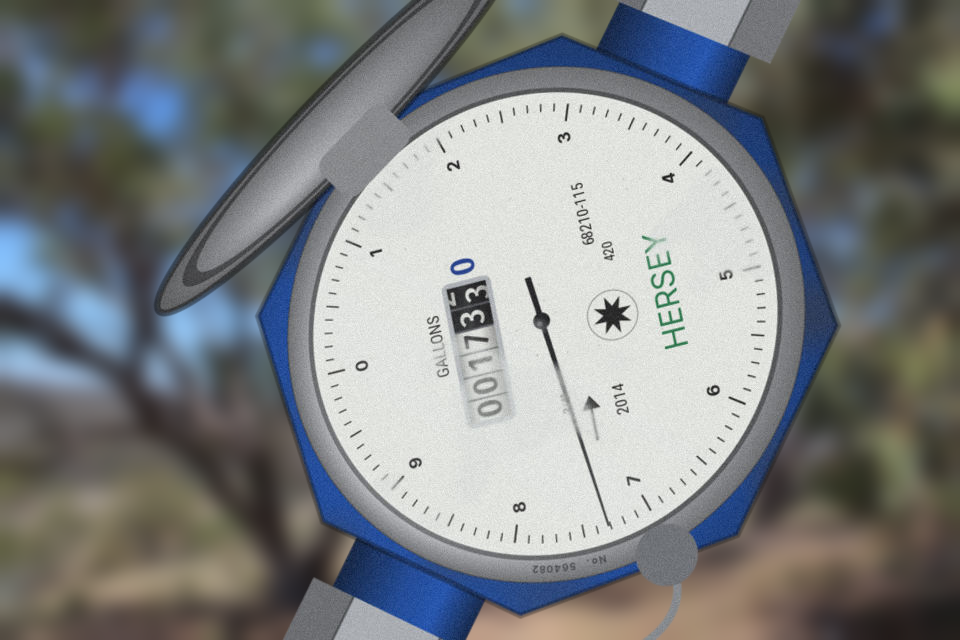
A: 17327.3 gal
